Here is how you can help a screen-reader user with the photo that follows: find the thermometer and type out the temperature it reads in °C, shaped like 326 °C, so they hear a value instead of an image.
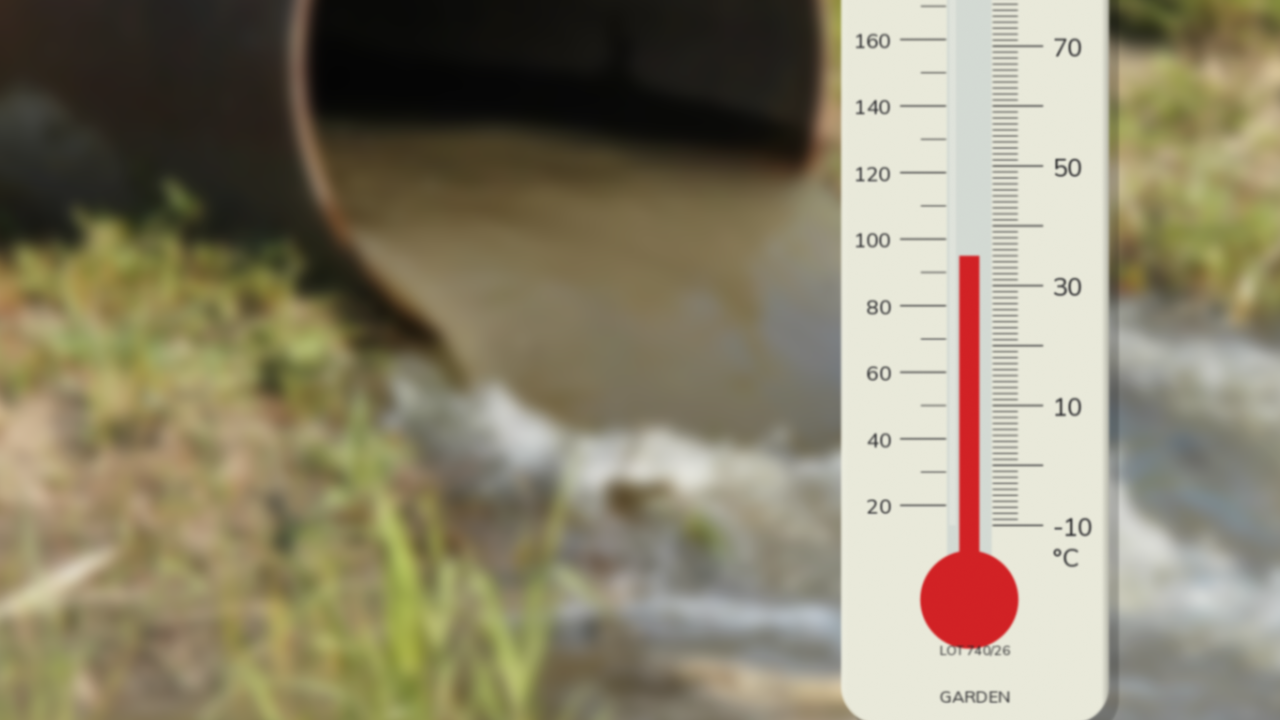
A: 35 °C
